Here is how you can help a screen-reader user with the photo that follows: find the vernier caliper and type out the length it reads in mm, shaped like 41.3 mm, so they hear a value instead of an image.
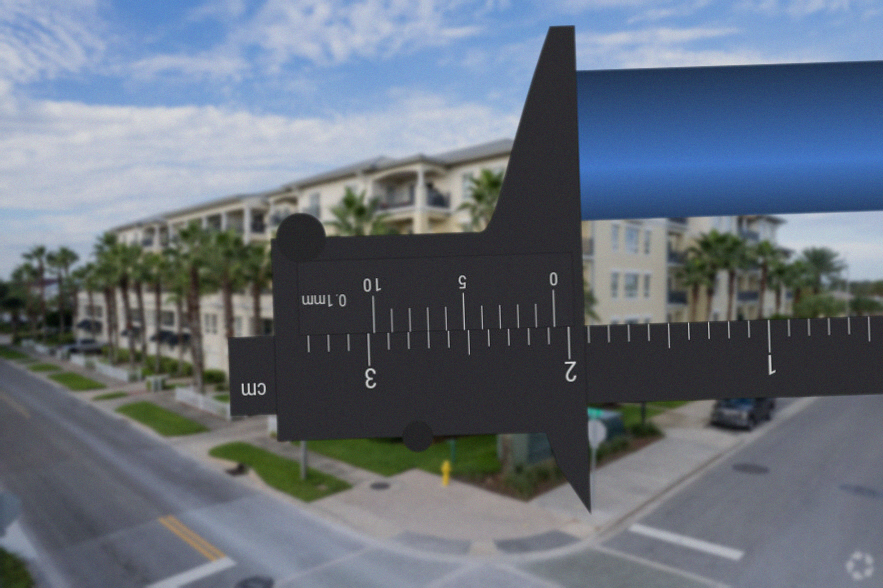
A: 20.7 mm
